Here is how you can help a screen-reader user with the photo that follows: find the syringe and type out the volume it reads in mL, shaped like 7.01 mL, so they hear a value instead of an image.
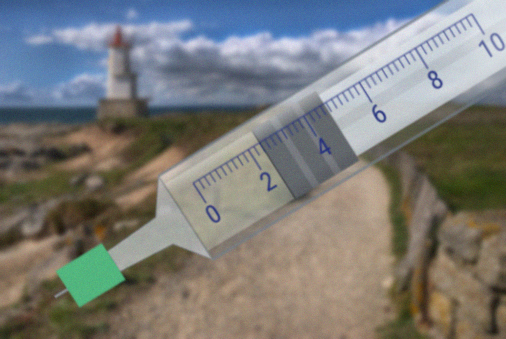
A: 2.4 mL
